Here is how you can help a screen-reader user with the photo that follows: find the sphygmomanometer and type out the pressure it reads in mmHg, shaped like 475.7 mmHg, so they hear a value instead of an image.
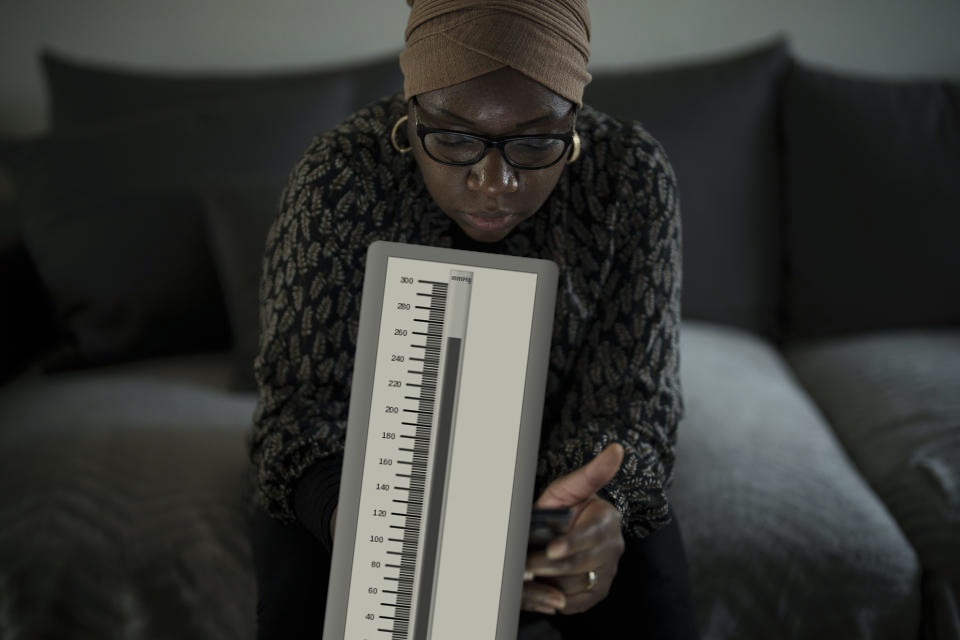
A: 260 mmHg
